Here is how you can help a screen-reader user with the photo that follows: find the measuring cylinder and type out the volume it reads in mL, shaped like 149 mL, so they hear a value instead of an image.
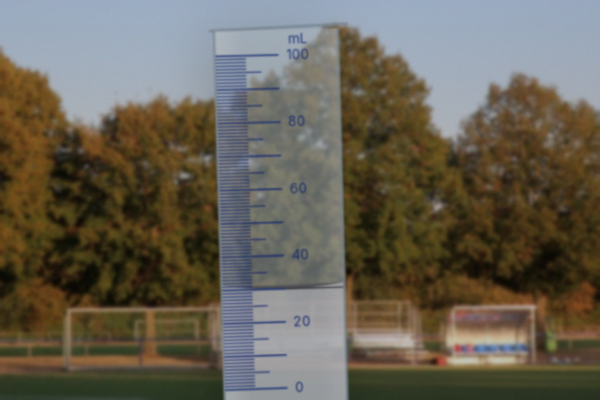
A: 30 mL
